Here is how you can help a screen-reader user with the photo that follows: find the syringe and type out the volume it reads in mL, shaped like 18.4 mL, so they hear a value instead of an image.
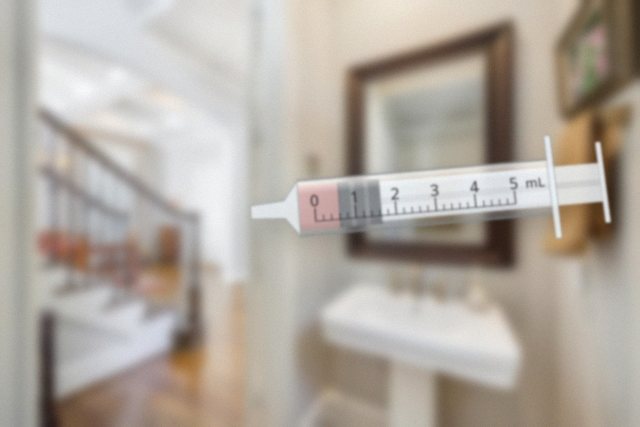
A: 0.6 mL
